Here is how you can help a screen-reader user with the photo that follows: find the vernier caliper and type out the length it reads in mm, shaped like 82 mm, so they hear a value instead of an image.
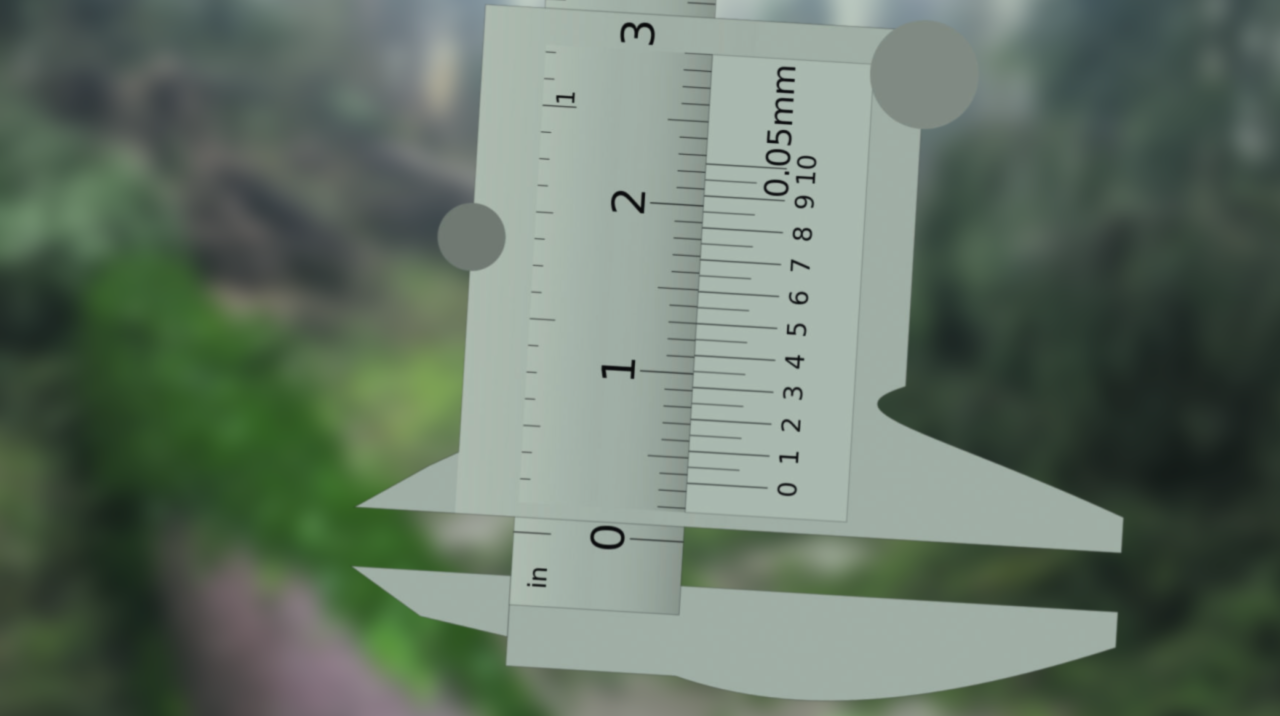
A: 3.5 mm
